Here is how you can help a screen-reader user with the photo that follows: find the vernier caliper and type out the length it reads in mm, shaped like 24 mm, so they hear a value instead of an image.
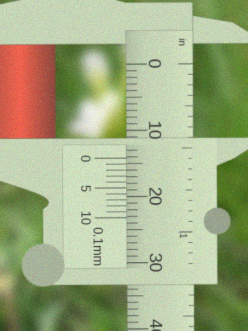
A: 14.2 mm
